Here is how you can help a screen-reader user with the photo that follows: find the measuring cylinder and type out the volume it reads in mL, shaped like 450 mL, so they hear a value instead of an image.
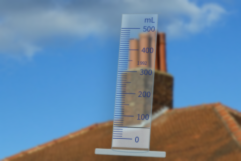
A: 50 mL
